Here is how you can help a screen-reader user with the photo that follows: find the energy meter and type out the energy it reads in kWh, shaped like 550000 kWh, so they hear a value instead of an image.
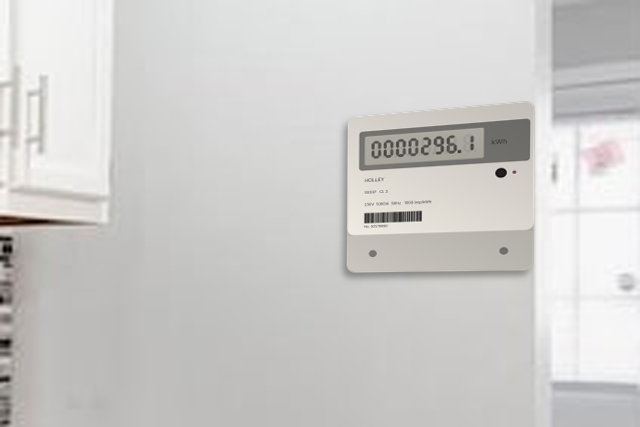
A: 296.1 kWh
